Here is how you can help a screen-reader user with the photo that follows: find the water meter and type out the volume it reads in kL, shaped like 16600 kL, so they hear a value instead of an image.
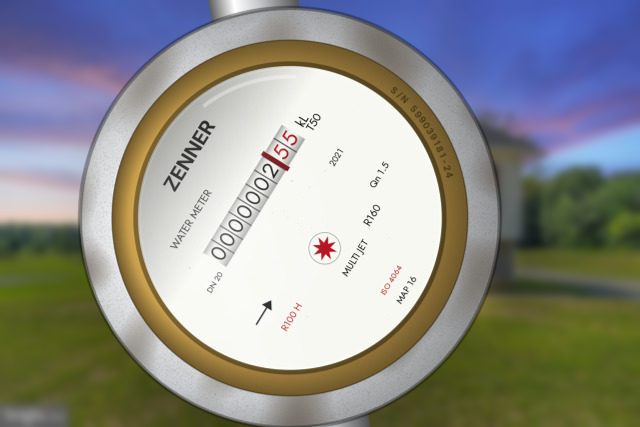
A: 2.55 kL
